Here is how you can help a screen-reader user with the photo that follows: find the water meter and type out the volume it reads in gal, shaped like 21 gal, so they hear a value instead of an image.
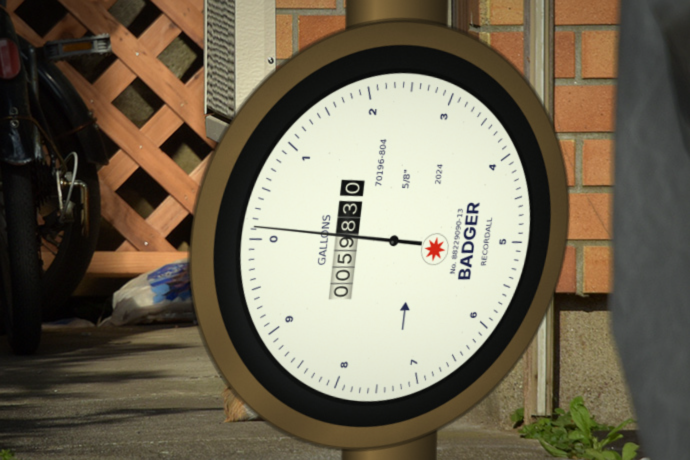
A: 59830.1 gal
